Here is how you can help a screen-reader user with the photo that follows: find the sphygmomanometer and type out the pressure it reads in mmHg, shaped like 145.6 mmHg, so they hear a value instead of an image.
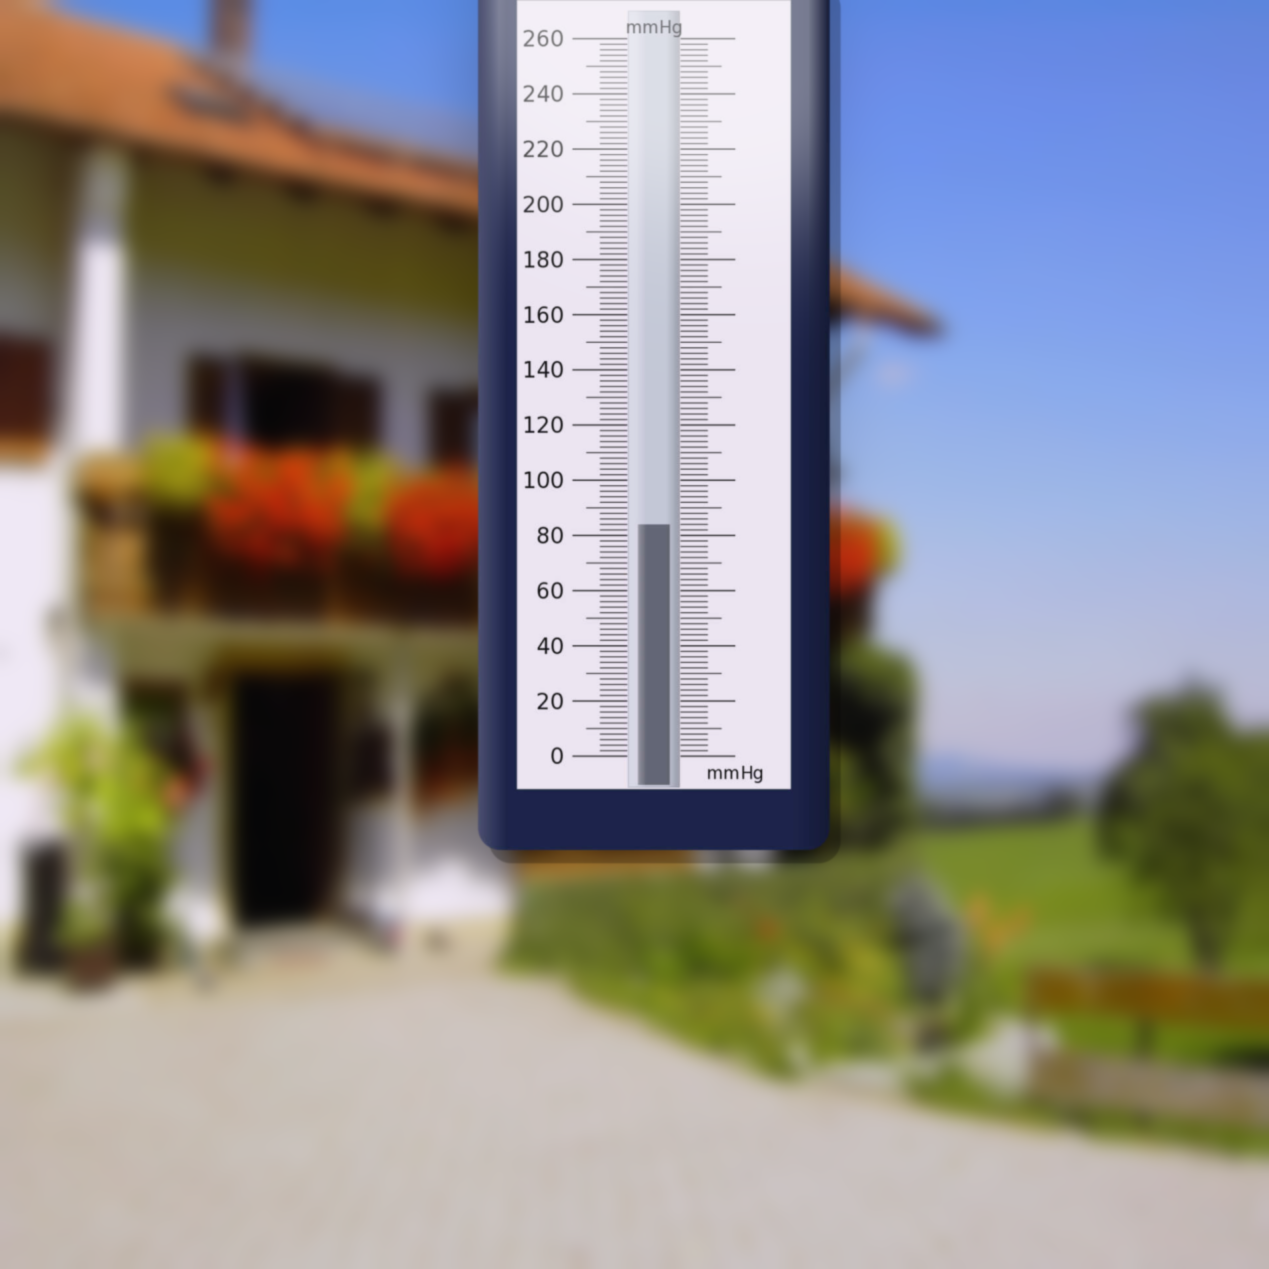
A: 84 mmHg
